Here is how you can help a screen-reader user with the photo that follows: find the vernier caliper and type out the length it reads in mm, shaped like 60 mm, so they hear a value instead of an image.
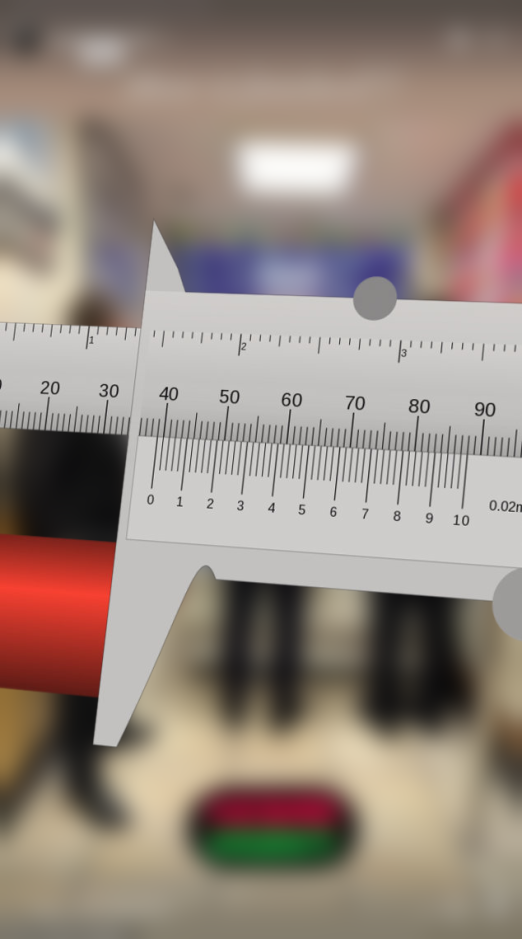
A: 39.0 mm
